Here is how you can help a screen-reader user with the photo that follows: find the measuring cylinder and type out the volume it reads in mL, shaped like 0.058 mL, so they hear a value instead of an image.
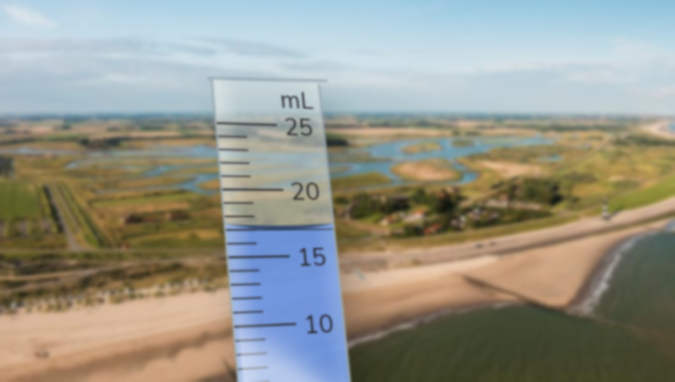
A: 17 mL
